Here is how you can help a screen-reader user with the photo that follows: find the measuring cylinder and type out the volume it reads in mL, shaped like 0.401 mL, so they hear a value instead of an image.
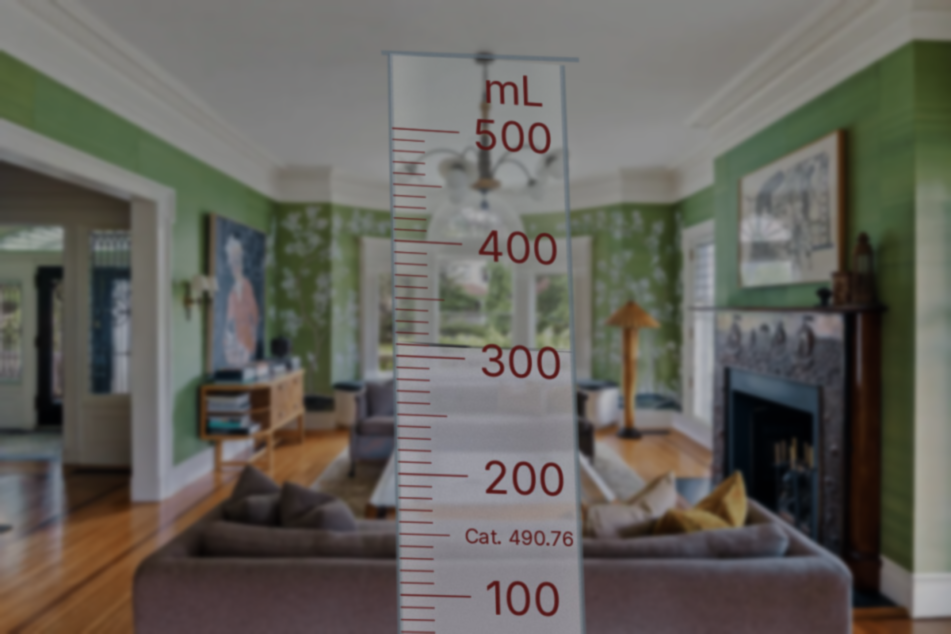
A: 310 mL
